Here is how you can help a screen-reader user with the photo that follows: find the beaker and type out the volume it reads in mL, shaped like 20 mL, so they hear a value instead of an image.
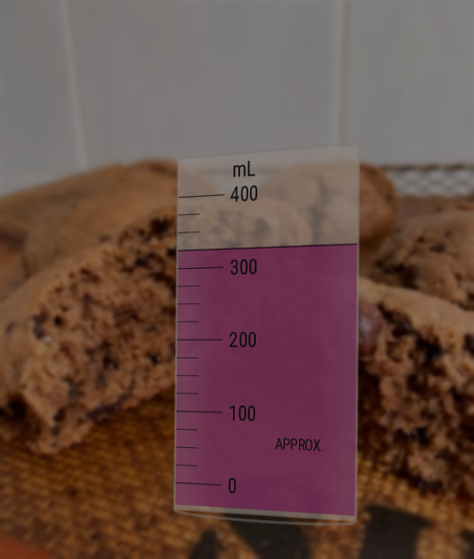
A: 325 mL
